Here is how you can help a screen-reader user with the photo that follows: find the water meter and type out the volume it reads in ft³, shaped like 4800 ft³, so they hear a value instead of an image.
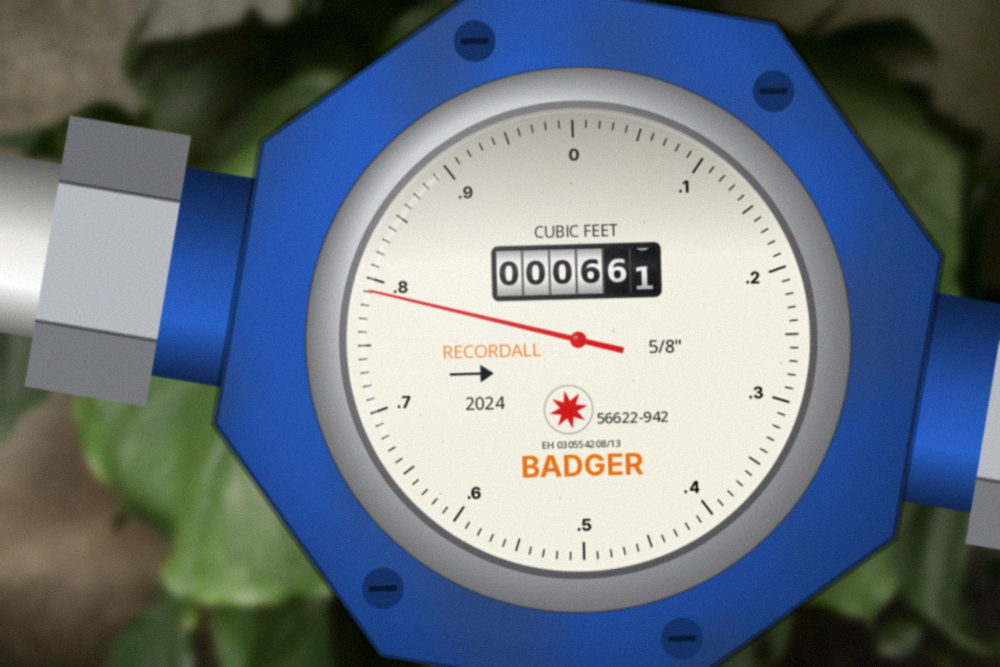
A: 660.79 ft³
